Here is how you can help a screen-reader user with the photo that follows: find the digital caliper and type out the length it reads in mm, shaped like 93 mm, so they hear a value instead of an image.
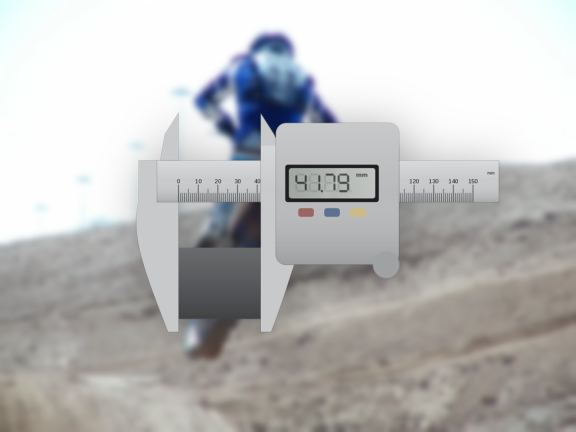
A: 41.79 mm
